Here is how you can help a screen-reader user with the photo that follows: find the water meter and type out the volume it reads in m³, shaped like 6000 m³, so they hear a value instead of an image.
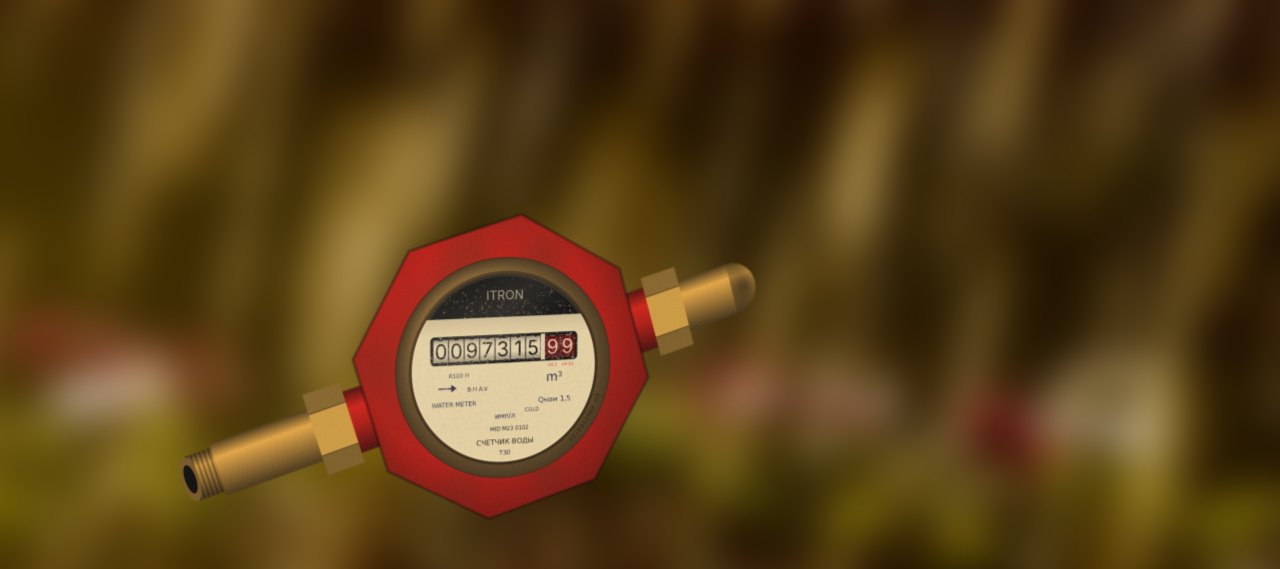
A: 97315.99 m³
